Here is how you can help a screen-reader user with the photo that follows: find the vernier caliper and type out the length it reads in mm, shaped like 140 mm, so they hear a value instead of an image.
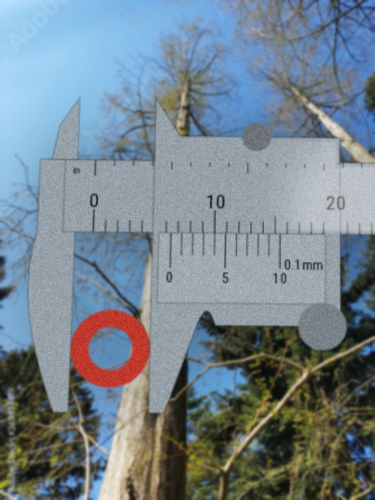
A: 6.4 mm
